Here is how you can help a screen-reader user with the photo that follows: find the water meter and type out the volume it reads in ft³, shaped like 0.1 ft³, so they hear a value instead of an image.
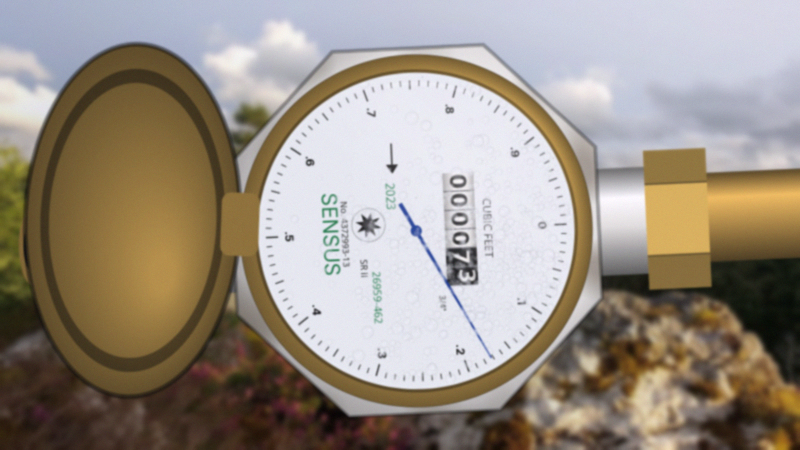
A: 73.17 ft³
